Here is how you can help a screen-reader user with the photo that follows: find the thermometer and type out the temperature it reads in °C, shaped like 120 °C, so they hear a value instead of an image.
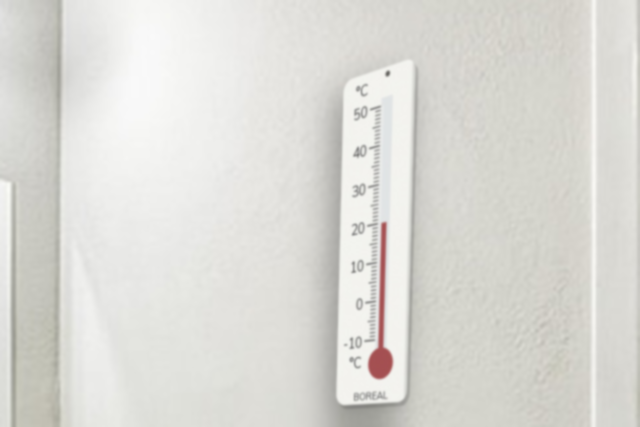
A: 20 °C
